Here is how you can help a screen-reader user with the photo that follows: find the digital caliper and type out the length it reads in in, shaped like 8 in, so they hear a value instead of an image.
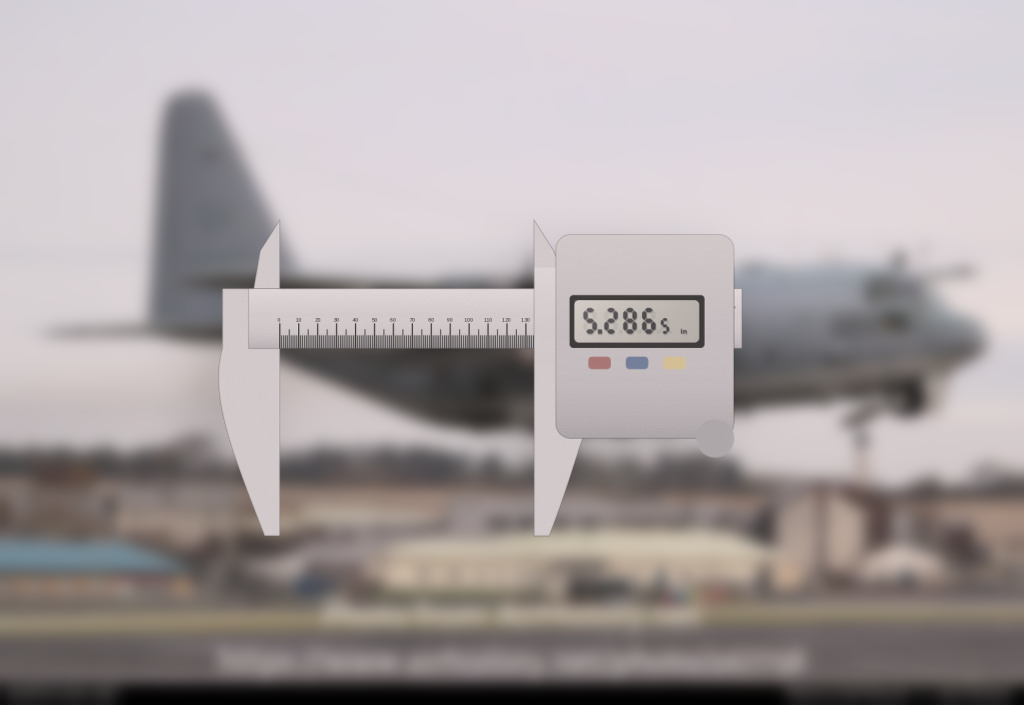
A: 5.2865 in
